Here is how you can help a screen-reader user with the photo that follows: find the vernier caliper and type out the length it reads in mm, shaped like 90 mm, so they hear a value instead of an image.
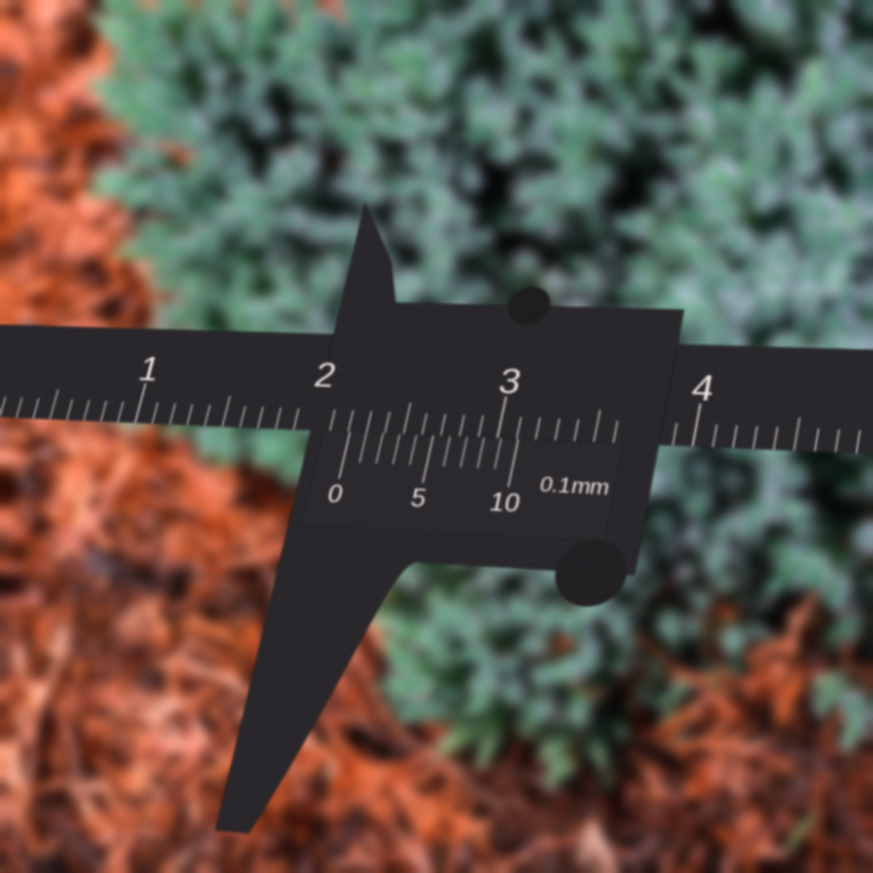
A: 22.1 mm
